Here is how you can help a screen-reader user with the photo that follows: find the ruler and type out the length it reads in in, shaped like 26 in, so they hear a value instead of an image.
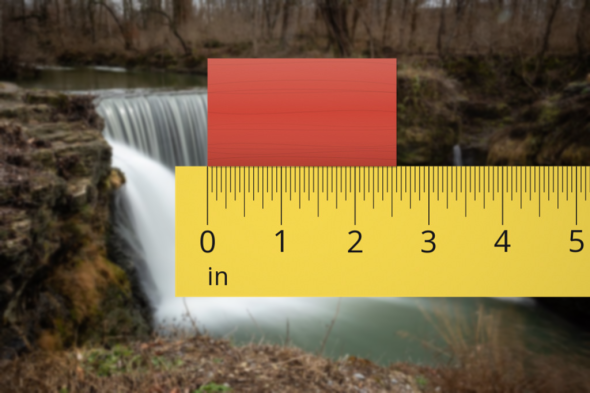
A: 2.5625 in
